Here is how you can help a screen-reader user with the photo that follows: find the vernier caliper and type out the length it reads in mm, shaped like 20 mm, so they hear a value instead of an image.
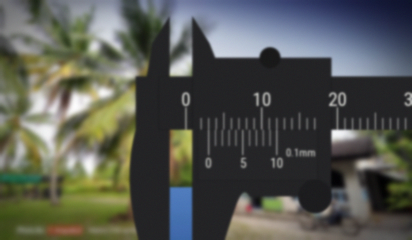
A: 3.0 mm
